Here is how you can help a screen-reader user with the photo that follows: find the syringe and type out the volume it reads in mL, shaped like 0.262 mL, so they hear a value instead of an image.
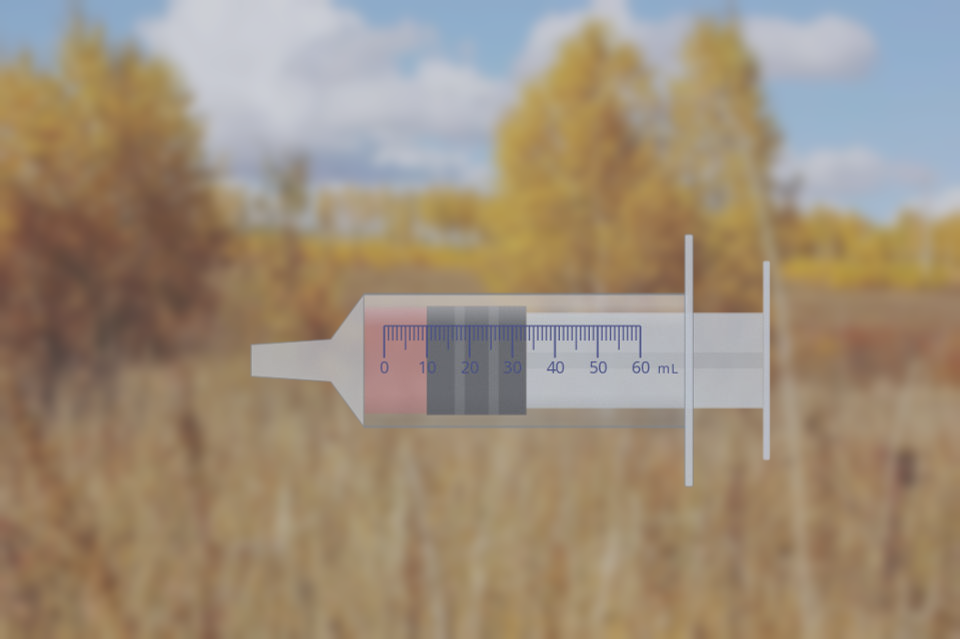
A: 10 mL
